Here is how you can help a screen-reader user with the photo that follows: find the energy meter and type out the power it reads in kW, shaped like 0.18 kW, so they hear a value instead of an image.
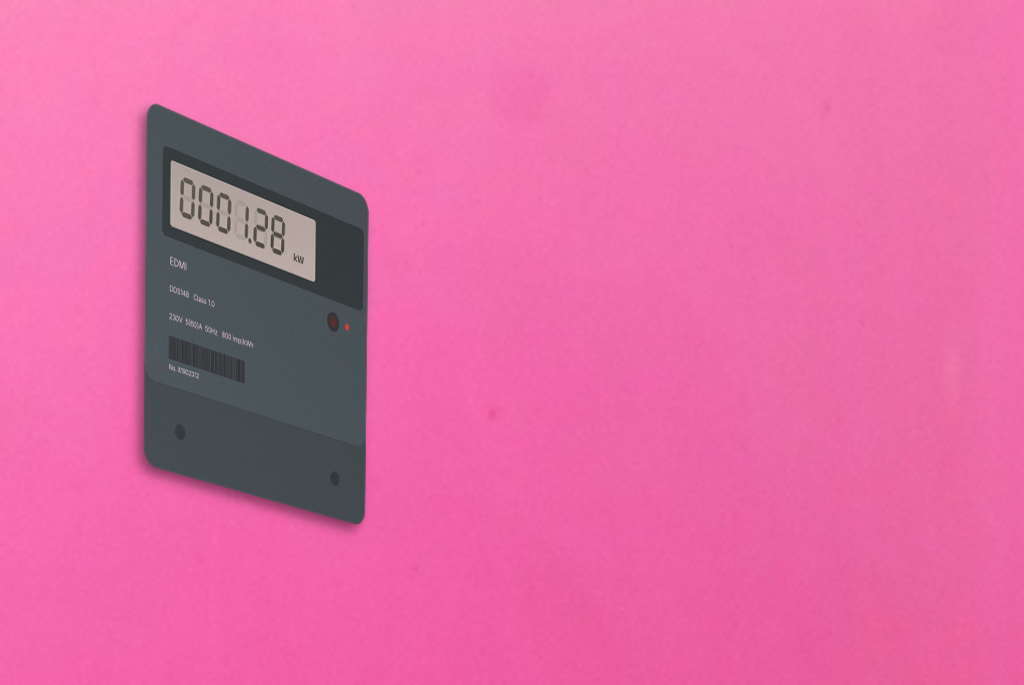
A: 1.28 kW
